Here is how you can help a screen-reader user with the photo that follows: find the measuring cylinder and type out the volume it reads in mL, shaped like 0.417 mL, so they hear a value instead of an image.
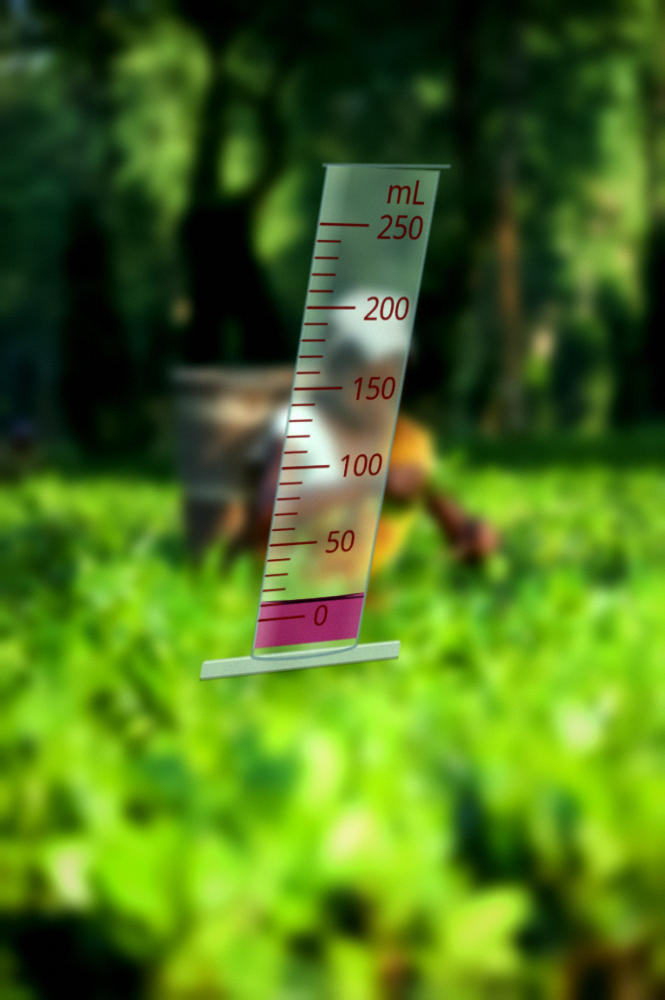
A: 10 mL
